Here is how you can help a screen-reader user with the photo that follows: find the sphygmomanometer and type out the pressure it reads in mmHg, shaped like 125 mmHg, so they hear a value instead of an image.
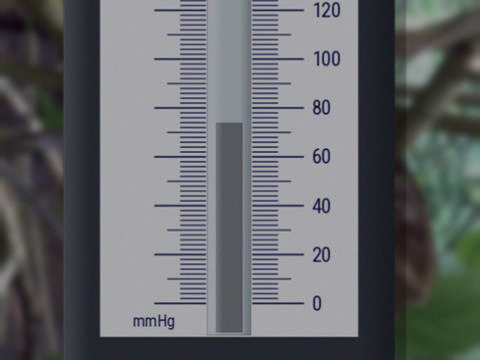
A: 74 mmHg
